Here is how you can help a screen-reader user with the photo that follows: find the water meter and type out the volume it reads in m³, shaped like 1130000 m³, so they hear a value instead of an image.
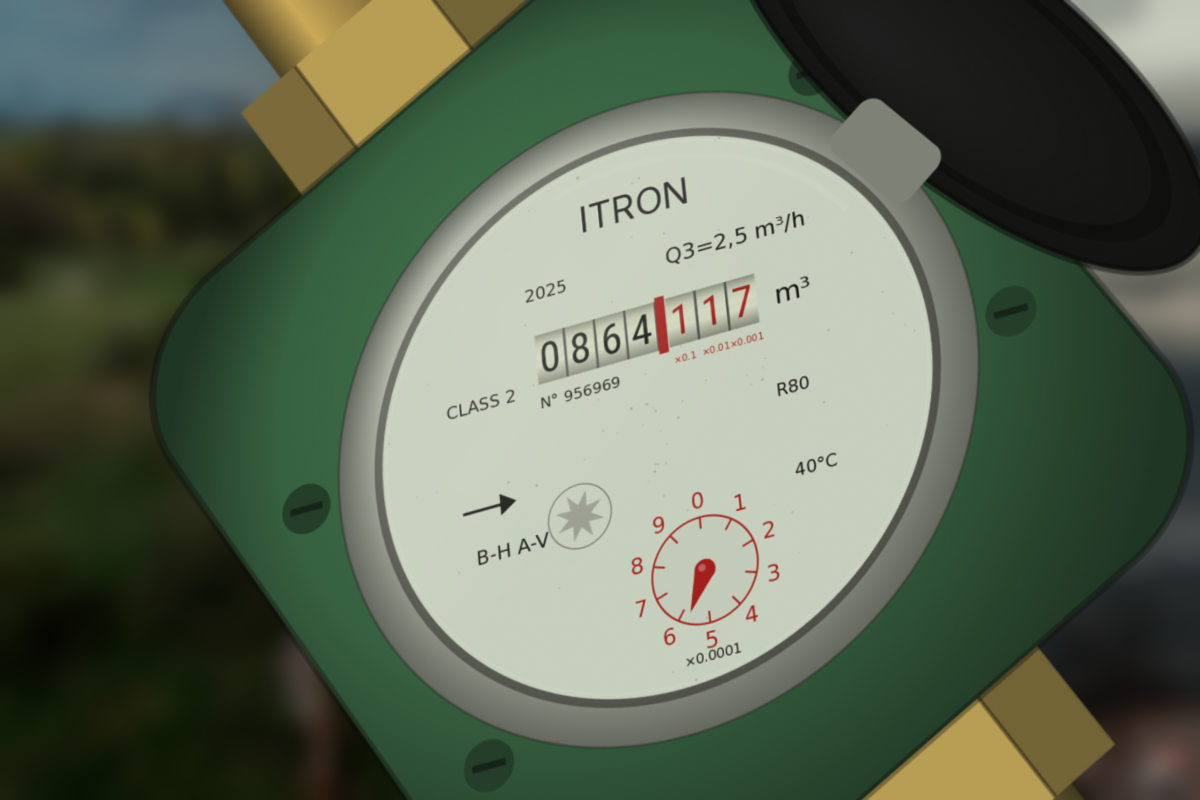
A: 864.1175 m³
